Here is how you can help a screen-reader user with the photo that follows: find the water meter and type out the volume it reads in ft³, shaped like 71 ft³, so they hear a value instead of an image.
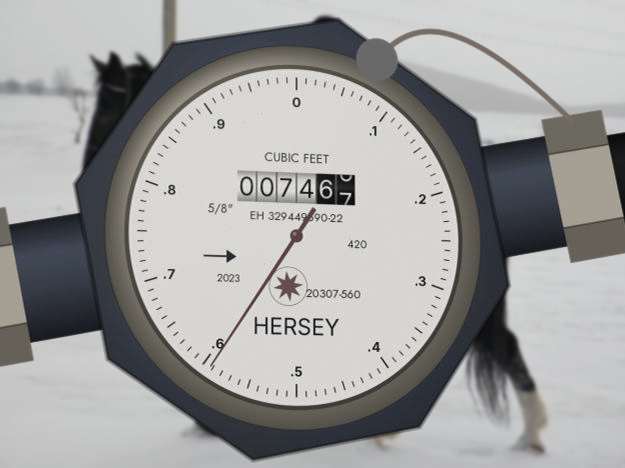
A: 7466.59 ft³
